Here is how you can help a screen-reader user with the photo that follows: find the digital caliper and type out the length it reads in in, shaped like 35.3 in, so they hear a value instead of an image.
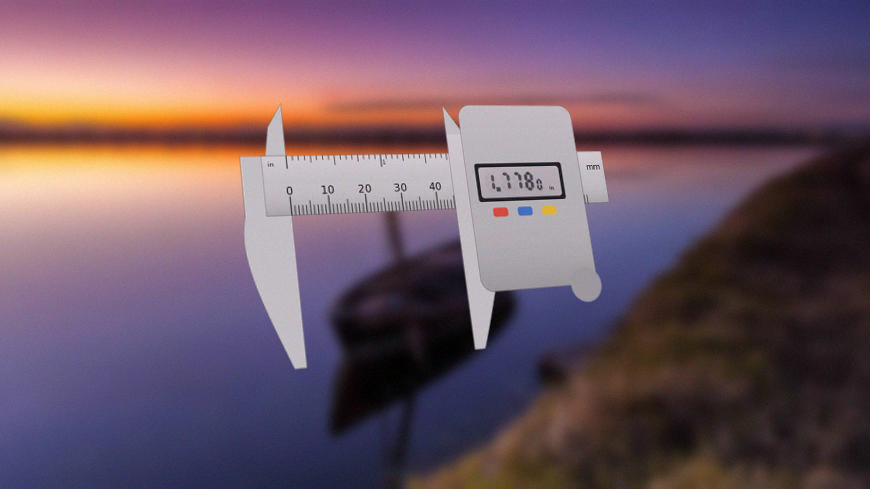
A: 1.7780 in
